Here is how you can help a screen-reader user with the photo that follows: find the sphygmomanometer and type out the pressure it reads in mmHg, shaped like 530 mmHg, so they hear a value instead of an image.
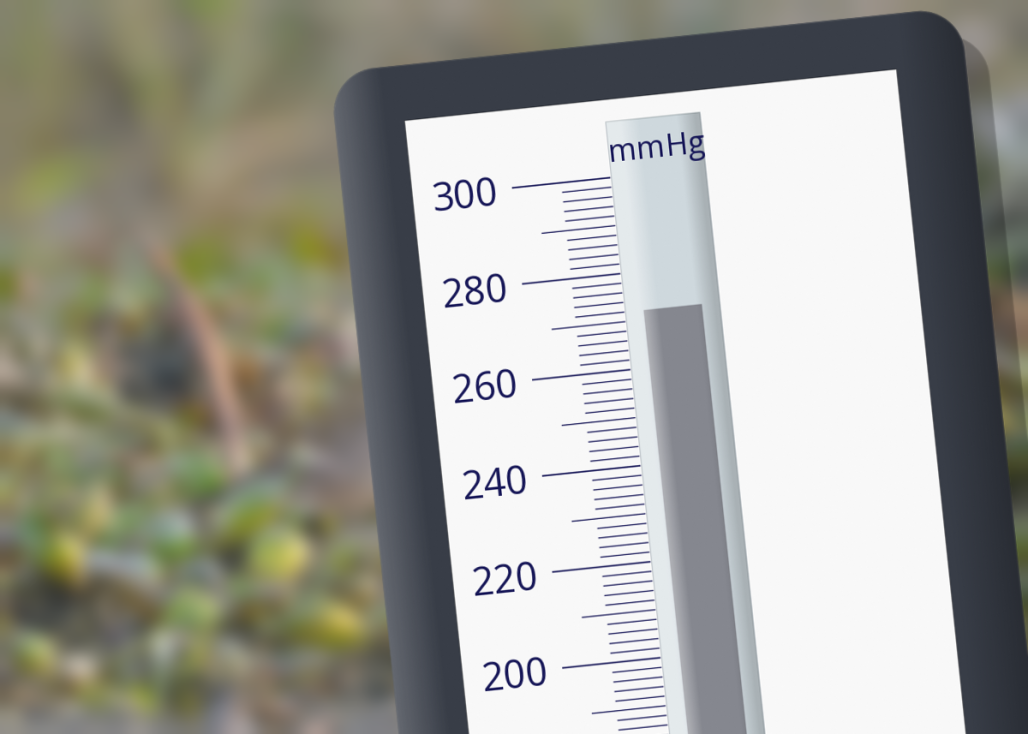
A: 272 mmHg
